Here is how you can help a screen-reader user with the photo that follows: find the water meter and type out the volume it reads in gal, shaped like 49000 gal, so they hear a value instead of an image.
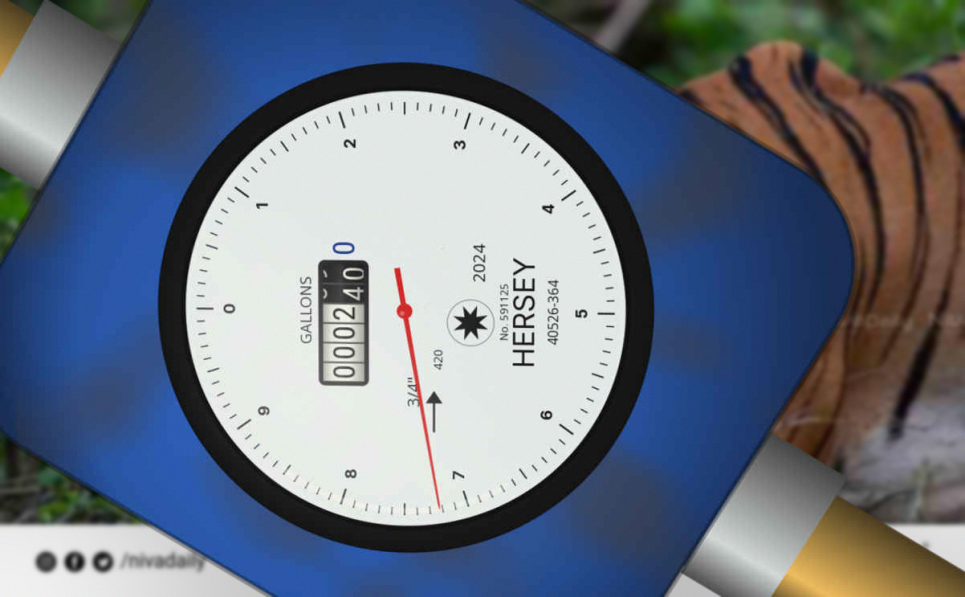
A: 2397.2 gal
